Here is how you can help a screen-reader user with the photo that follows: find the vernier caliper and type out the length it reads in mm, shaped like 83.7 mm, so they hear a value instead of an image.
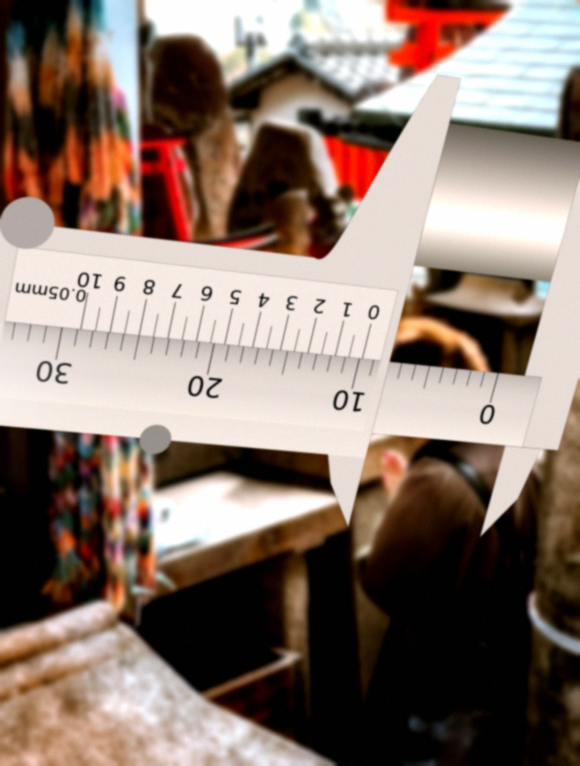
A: 9.8 mm
